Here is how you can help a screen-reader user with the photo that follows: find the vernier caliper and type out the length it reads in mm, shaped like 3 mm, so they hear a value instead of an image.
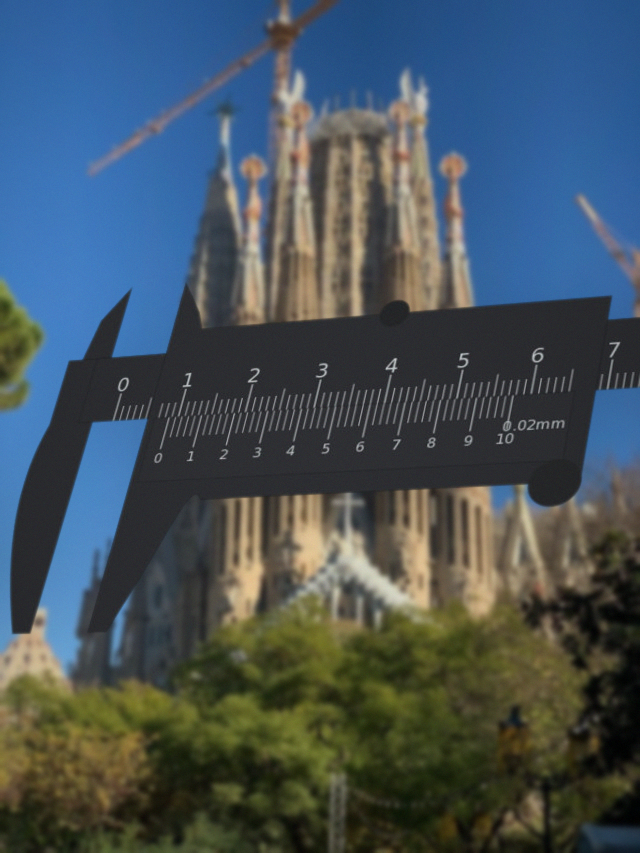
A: 8.6 mm
